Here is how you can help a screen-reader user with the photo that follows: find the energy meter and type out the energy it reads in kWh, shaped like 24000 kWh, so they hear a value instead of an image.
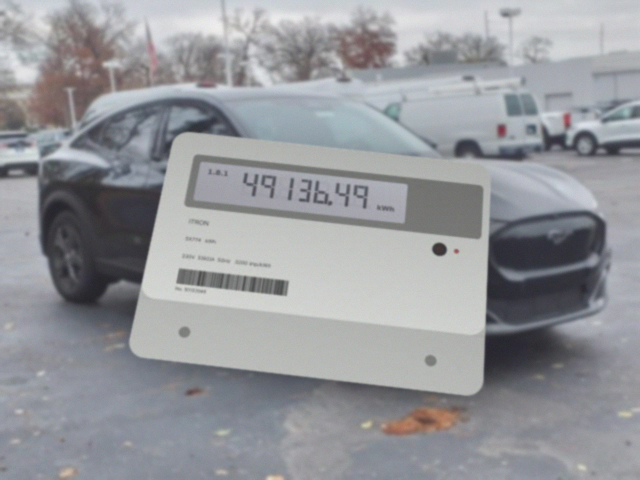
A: 49136.49 kWh
